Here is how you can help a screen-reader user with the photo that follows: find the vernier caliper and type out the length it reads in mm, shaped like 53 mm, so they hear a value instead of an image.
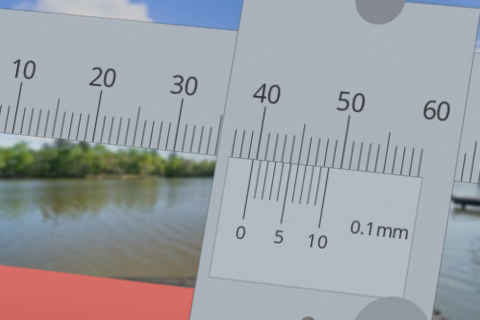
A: 39.6 mm
